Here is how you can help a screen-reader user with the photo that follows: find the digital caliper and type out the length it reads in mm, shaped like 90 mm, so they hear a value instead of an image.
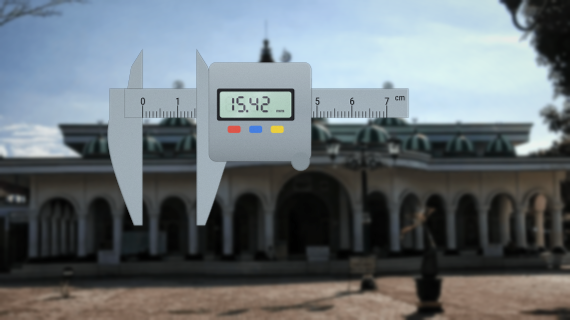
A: 15.42 mm
